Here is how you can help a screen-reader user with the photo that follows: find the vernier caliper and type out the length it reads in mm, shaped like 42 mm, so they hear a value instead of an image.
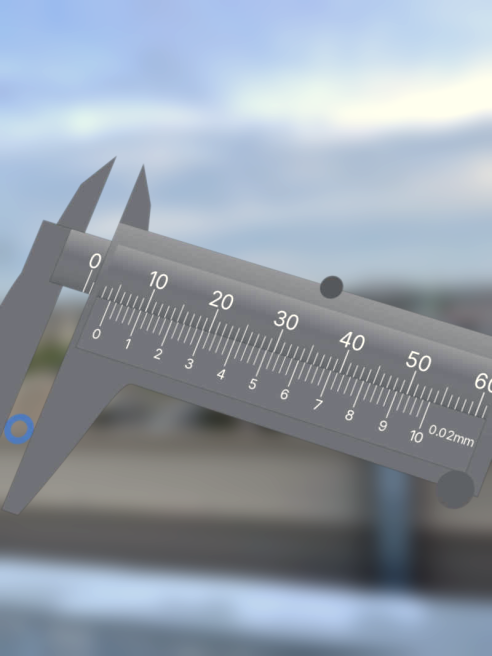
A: 4.4 mm
